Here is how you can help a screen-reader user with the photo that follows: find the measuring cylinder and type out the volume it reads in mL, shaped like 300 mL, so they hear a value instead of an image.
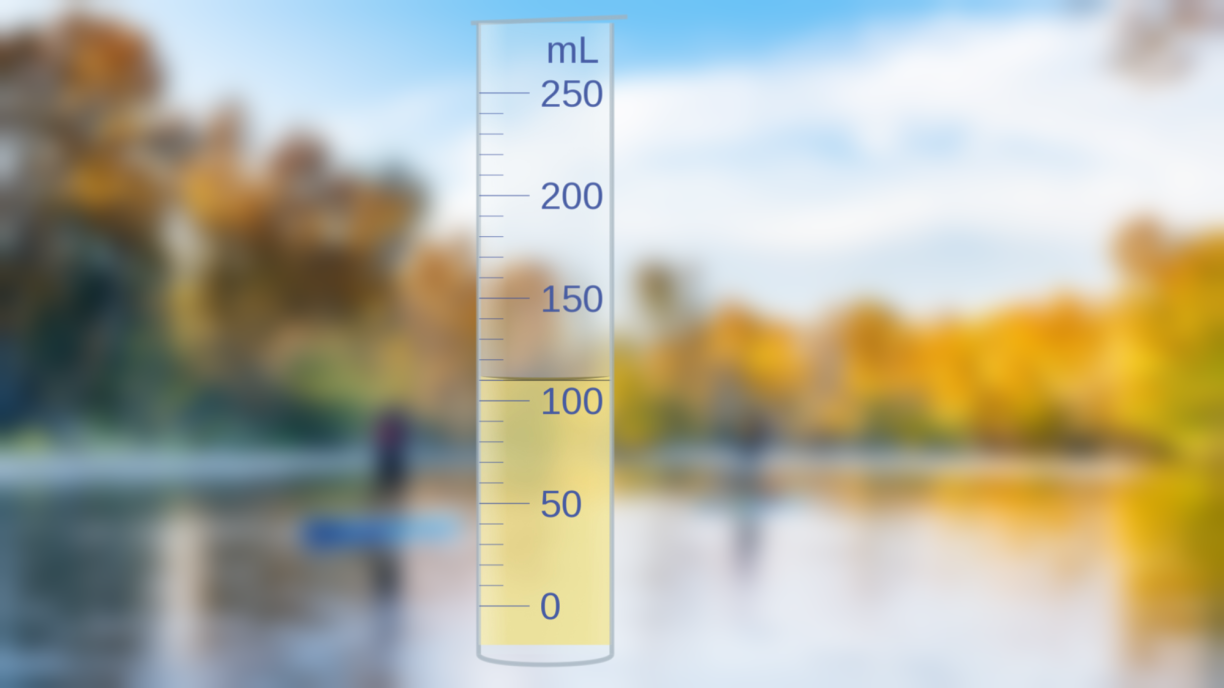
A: 110 mL
